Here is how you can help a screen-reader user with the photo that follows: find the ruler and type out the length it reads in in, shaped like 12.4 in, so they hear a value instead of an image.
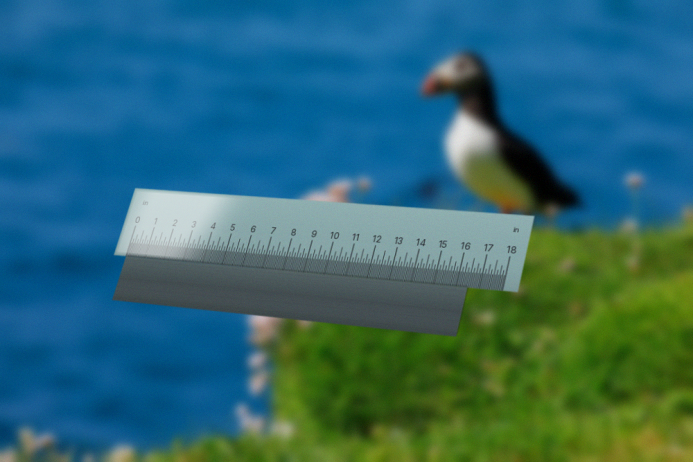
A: 16.5 in
